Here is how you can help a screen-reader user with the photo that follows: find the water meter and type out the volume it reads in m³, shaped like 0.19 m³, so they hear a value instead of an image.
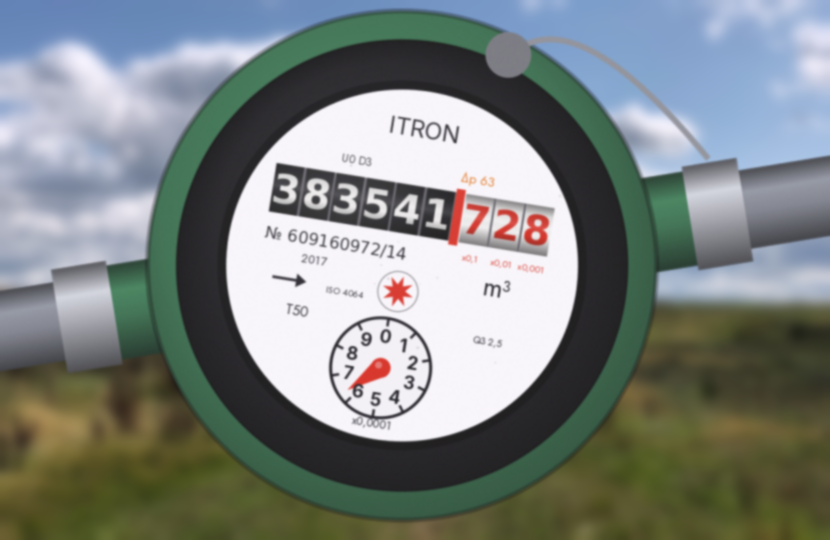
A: 383541.7286 m³
